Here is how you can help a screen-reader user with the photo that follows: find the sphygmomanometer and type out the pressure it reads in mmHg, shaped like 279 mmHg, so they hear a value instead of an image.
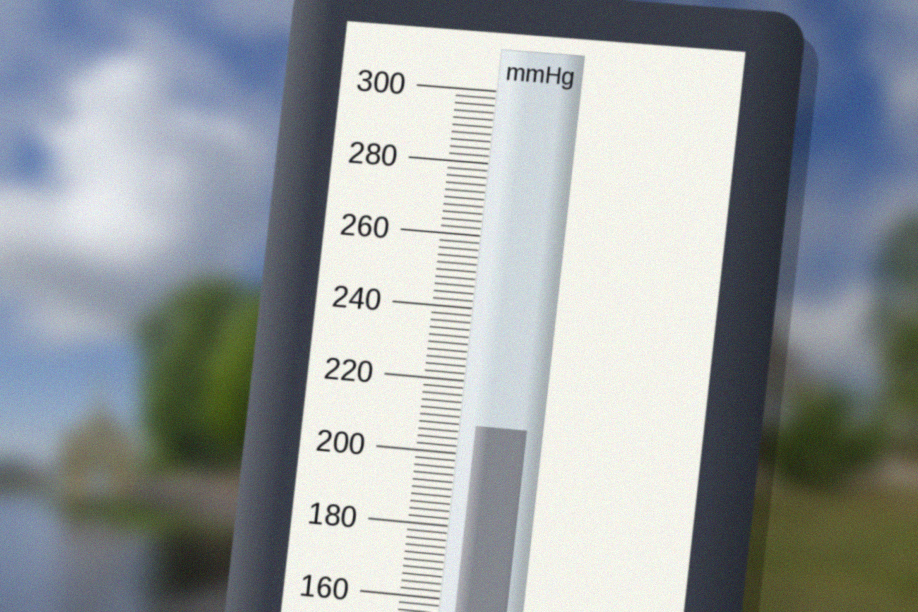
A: 208 mmHg
